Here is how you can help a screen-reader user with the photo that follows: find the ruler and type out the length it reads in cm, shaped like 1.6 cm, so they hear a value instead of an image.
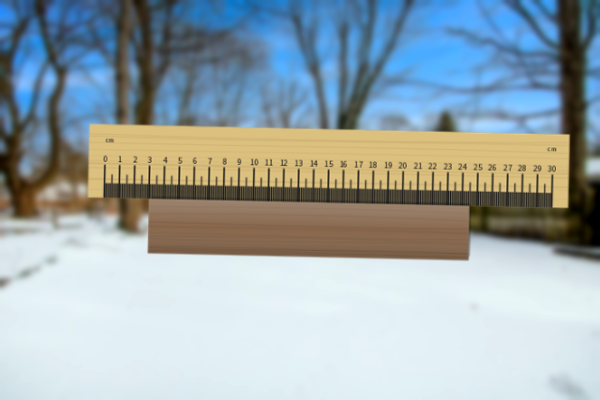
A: 21.5 cm
